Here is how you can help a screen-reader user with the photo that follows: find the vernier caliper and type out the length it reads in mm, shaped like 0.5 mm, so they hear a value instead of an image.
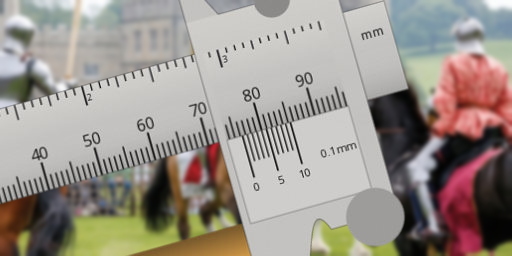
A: 76.4 mm
